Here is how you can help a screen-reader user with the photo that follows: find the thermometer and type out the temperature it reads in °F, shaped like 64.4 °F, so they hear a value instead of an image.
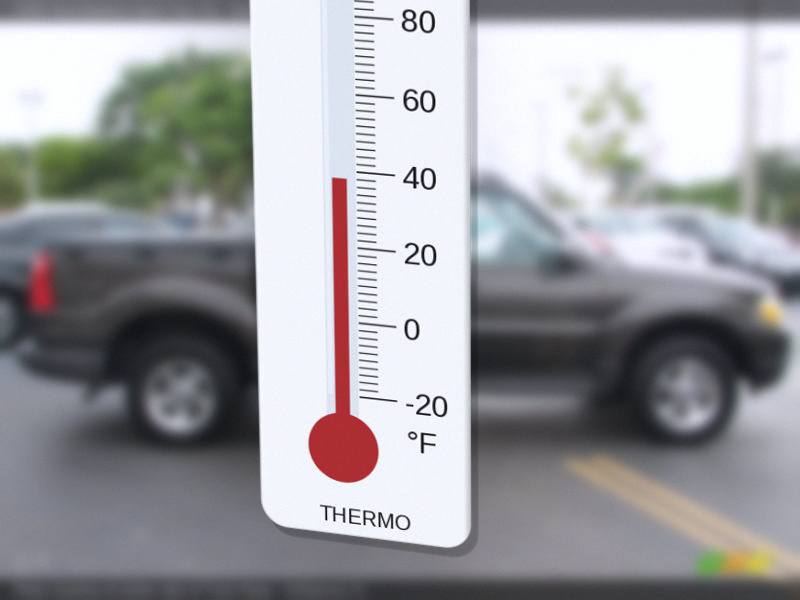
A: 38 °F
